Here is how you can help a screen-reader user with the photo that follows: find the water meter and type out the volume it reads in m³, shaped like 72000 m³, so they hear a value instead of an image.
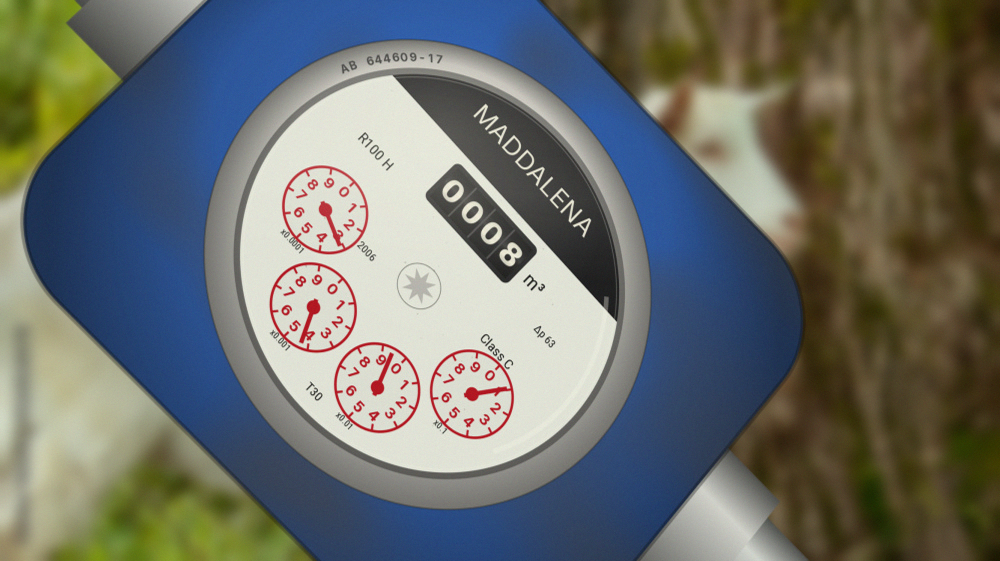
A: 8.0943 m³
